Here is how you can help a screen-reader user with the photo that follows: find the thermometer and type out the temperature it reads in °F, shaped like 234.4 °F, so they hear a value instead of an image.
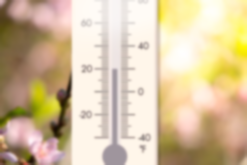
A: 20 °F
